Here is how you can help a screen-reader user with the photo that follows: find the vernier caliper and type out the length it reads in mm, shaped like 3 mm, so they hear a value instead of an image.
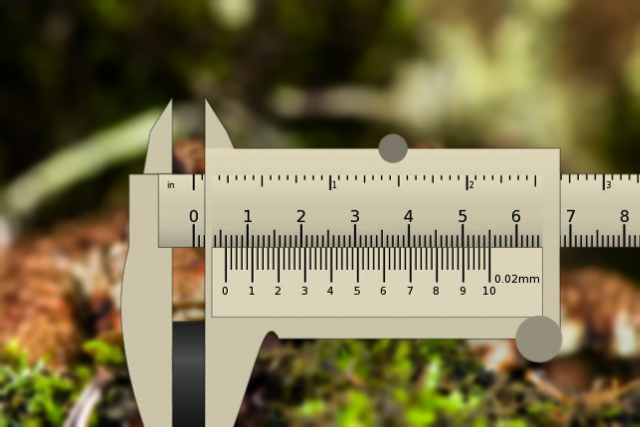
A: 6.0 mm
